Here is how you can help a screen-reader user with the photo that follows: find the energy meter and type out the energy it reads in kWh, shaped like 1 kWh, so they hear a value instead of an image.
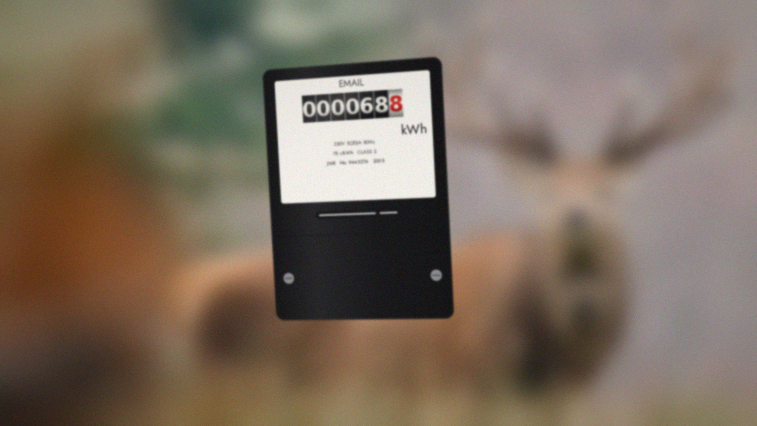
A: 68.8 kWh
